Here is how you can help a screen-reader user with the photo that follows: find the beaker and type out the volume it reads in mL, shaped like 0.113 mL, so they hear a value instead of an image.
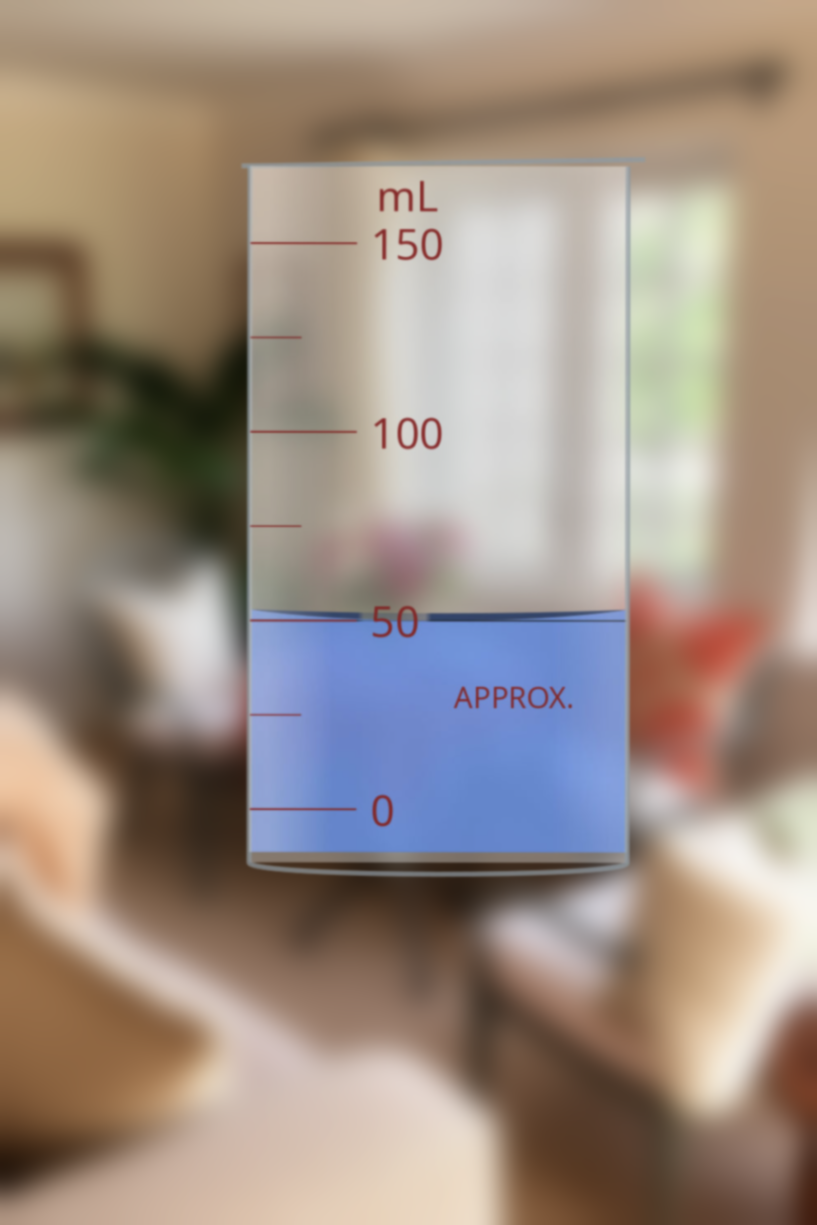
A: 50 mL
